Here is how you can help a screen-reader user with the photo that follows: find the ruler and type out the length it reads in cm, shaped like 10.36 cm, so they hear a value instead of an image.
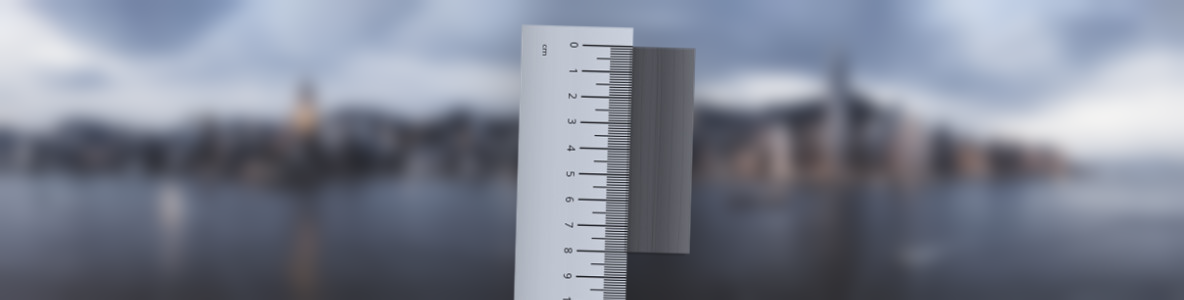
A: 8 cm
